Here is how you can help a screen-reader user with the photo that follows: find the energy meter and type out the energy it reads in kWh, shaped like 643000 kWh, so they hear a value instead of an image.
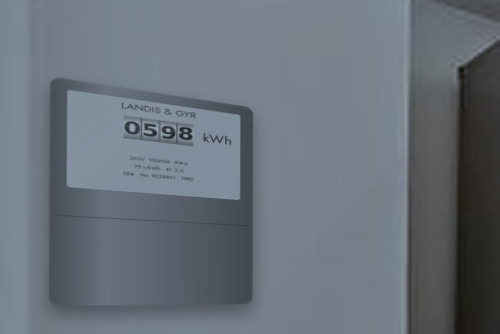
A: 598 kWh
